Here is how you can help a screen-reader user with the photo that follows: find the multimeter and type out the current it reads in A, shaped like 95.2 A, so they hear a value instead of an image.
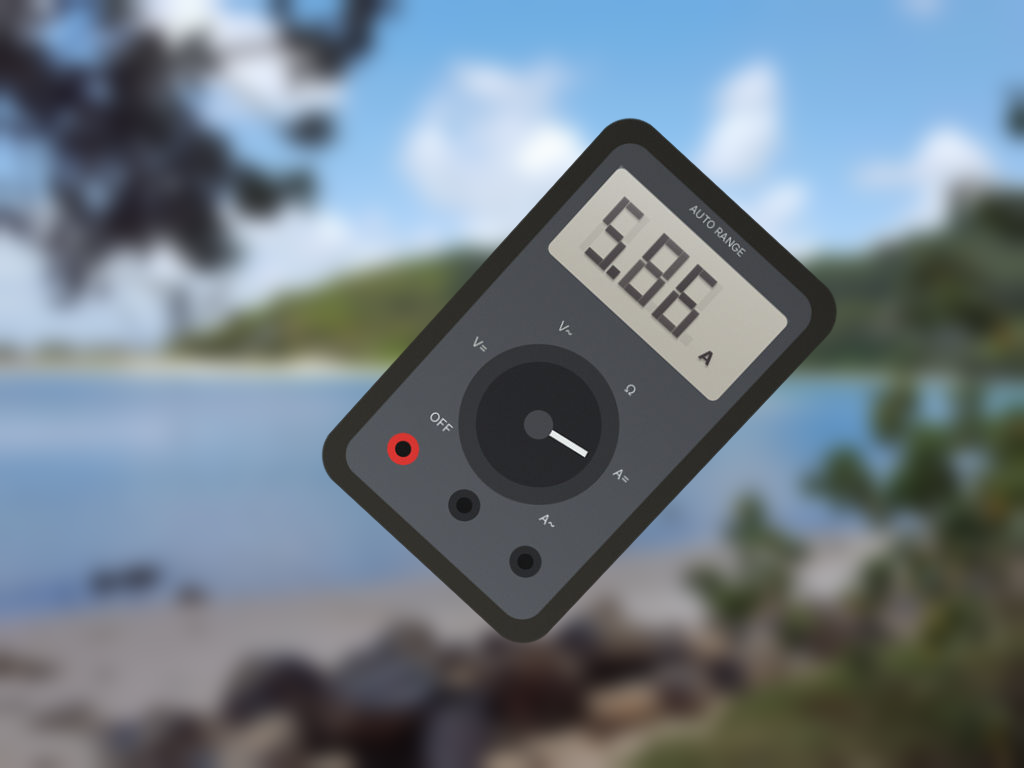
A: 5.86 A
